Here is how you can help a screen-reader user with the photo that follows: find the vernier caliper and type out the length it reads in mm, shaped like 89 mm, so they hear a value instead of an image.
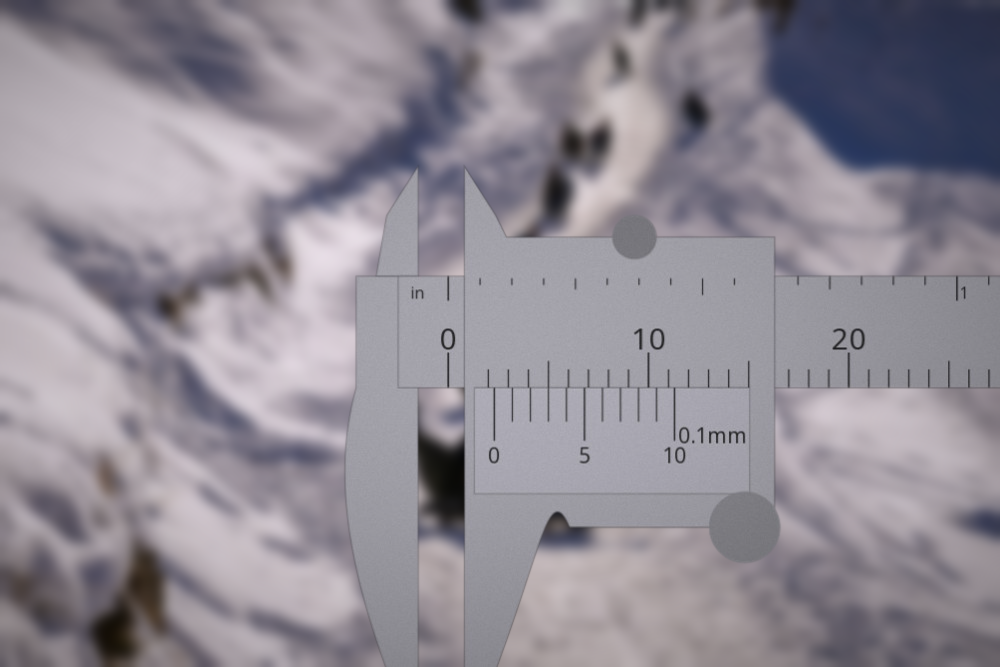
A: 2.3 mm
